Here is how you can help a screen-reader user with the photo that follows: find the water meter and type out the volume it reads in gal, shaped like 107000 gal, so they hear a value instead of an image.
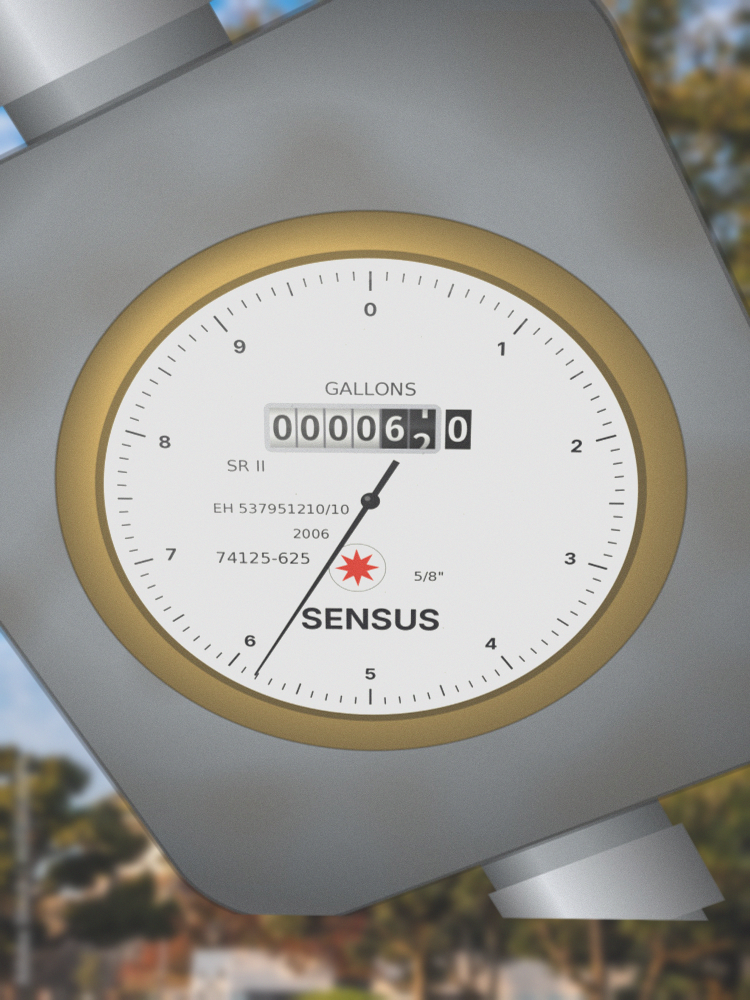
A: 615.8 gal
